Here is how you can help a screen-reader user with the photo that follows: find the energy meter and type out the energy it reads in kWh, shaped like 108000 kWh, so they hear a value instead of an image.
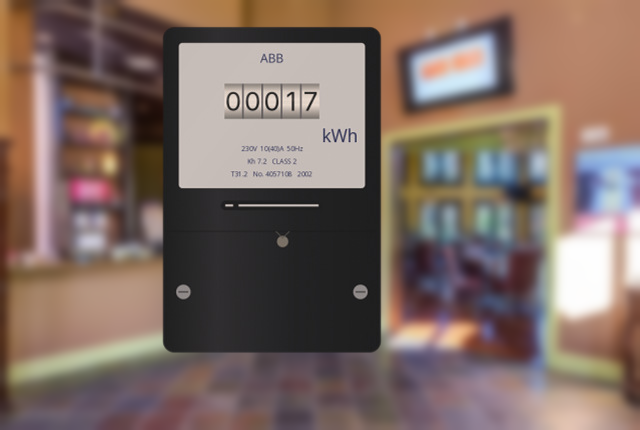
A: 17 kWh
